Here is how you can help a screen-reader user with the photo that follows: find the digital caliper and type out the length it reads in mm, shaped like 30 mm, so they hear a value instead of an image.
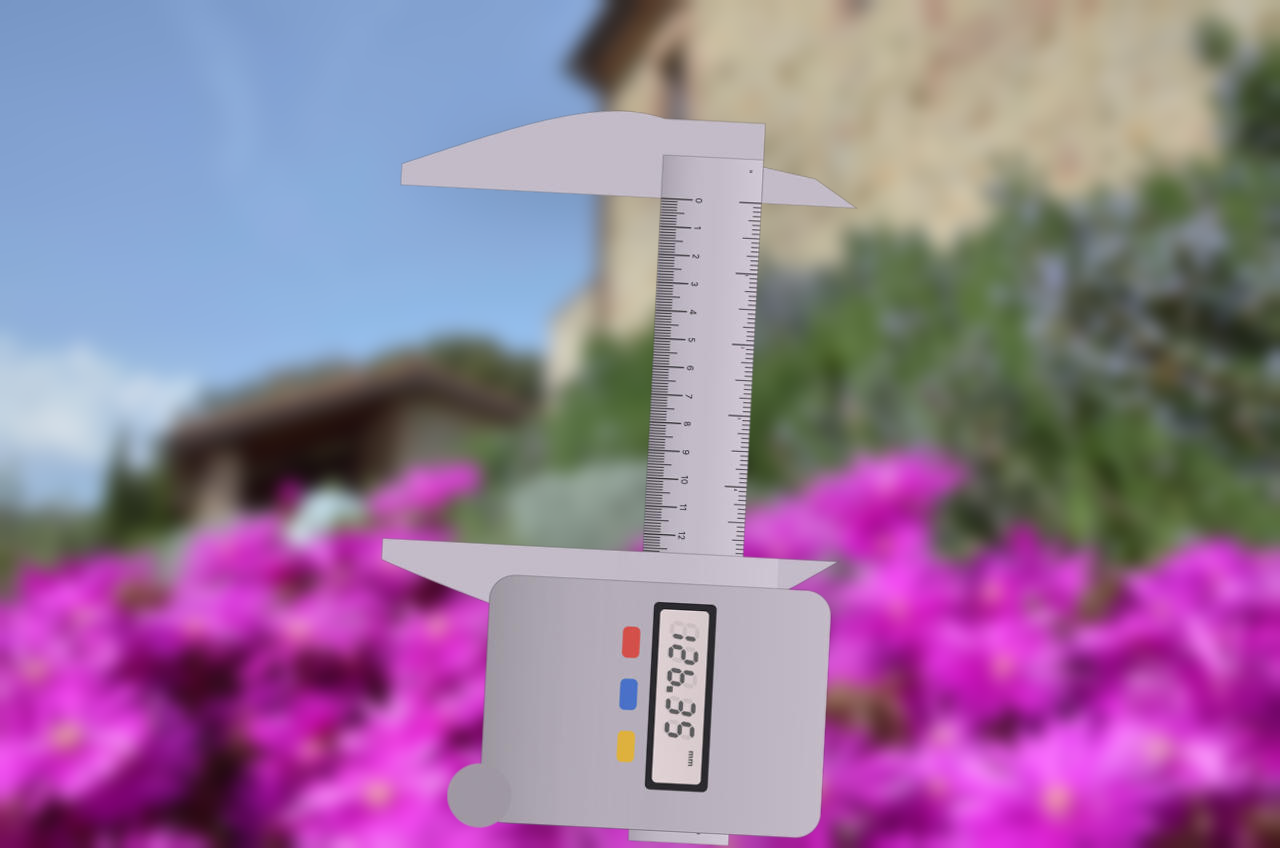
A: 126.35 mm
